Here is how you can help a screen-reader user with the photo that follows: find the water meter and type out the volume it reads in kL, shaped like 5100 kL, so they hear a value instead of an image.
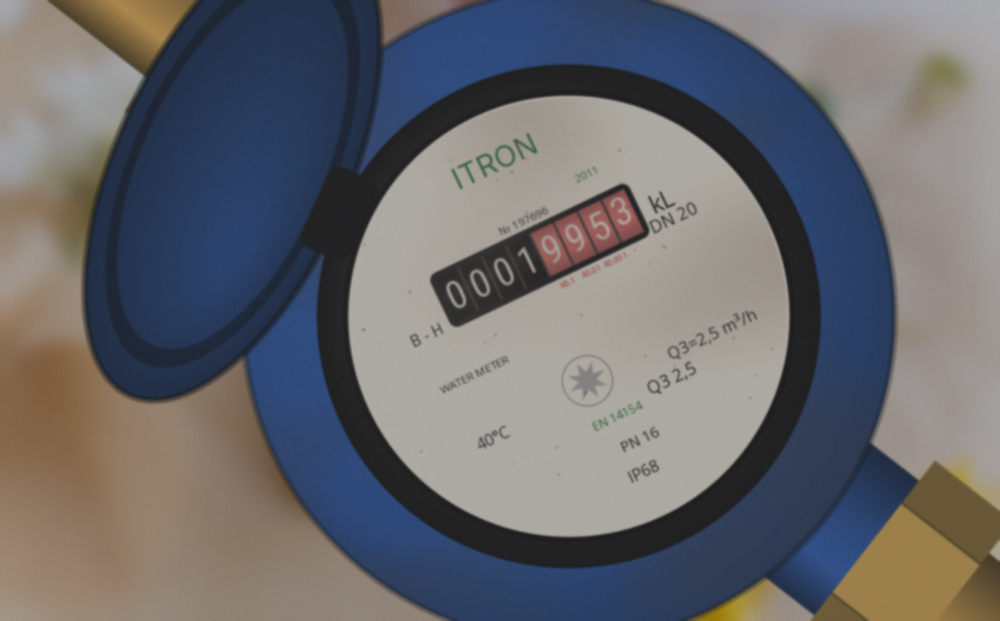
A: 1.9953 kL
